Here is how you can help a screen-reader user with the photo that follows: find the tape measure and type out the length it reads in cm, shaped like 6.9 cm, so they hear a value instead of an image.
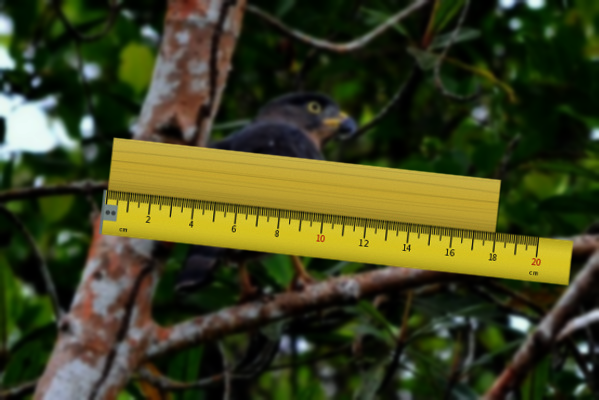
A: 18 cm
